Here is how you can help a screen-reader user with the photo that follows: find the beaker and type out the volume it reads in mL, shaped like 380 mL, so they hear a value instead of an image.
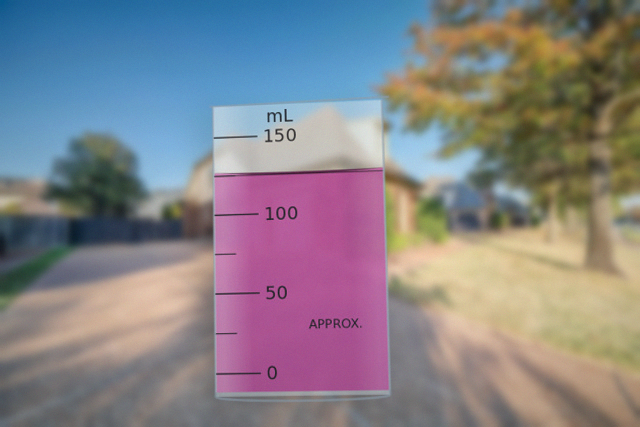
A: 125 mL
